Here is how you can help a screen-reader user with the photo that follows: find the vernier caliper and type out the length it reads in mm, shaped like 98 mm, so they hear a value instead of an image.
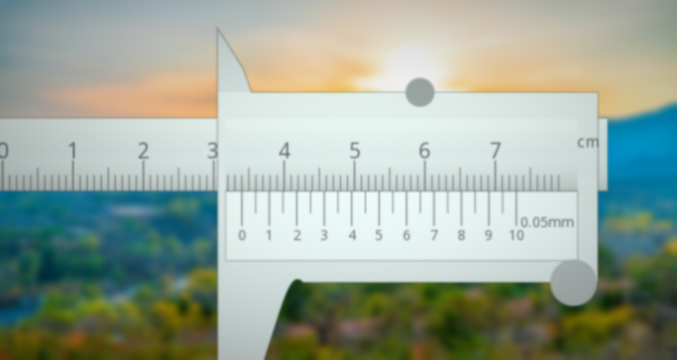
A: 34.0 mm
